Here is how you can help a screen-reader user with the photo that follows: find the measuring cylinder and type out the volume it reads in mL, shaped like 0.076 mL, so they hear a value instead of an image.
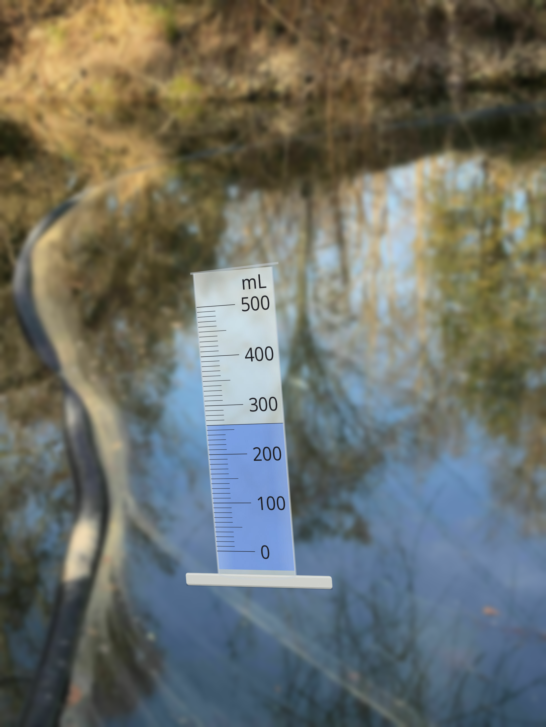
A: 260 mL
